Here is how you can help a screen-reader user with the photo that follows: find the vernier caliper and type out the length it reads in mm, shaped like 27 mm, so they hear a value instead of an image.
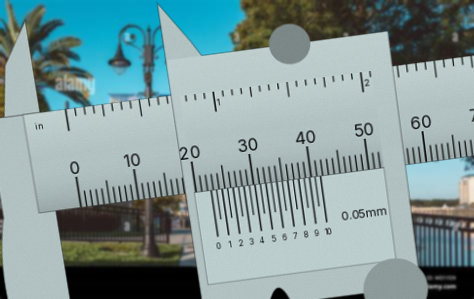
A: 22.6 mm
